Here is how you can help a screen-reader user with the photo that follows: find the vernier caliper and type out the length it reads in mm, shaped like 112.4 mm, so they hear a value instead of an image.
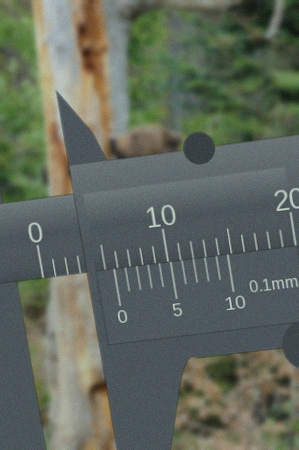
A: 5.7 mm
